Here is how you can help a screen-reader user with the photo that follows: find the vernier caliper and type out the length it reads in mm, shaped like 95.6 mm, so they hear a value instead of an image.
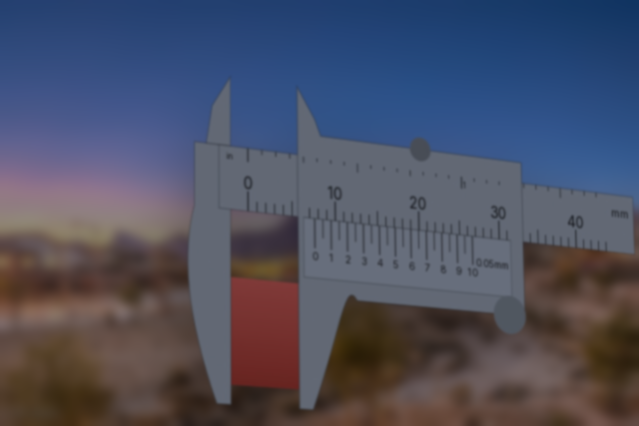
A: 7.6 mm
